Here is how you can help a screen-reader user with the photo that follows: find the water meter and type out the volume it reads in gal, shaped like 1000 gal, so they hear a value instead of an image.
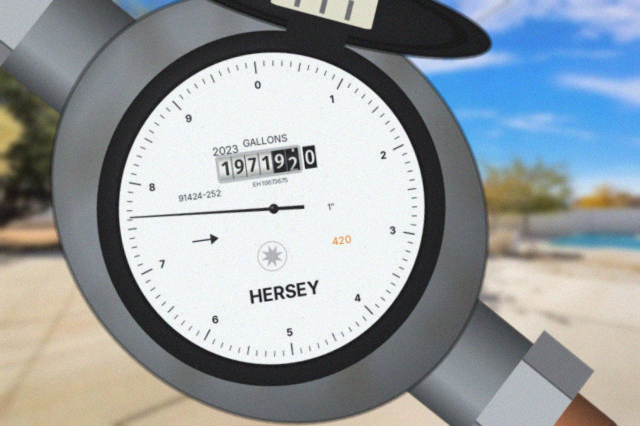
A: 1971917.6 gal
